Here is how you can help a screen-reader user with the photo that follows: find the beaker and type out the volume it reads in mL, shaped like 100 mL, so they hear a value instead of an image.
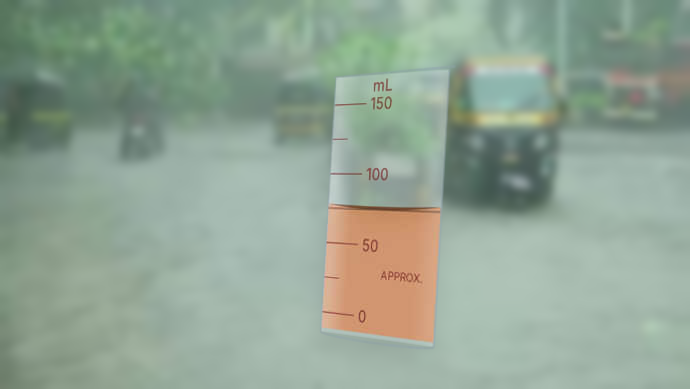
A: 75 mL
